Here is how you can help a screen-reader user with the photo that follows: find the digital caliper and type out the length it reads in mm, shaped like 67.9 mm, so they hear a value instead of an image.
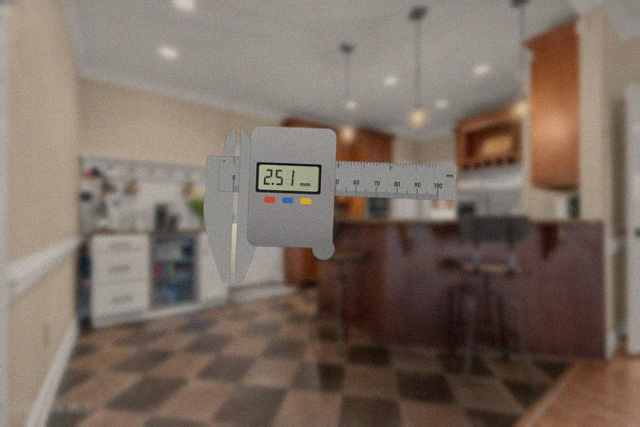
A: 2.51 mm
